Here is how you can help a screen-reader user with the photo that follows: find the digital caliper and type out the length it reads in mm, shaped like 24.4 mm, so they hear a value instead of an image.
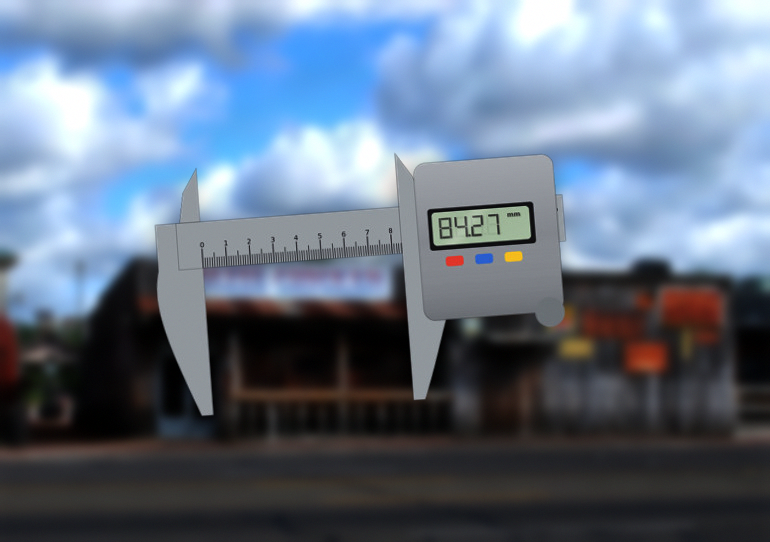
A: 84.27 mm
